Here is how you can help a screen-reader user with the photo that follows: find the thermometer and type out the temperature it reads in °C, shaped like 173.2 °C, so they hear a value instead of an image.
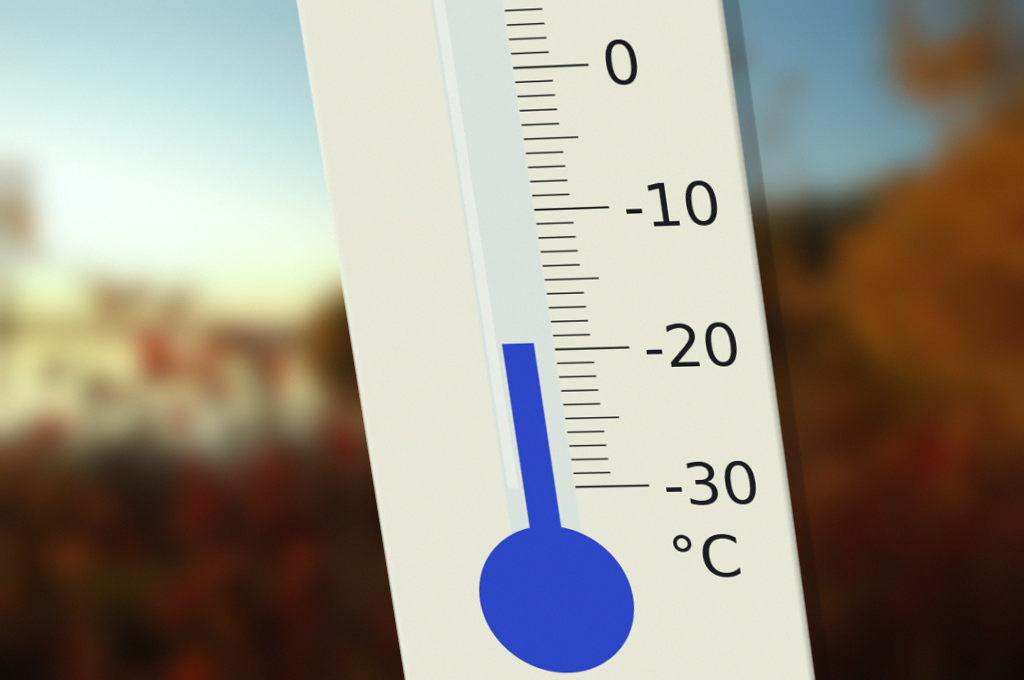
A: -19.5 °C
